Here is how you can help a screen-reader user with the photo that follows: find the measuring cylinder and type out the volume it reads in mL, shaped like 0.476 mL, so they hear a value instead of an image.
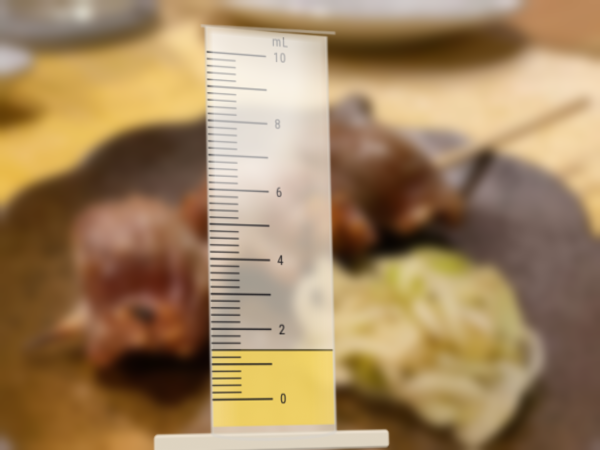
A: 1.4 mL
